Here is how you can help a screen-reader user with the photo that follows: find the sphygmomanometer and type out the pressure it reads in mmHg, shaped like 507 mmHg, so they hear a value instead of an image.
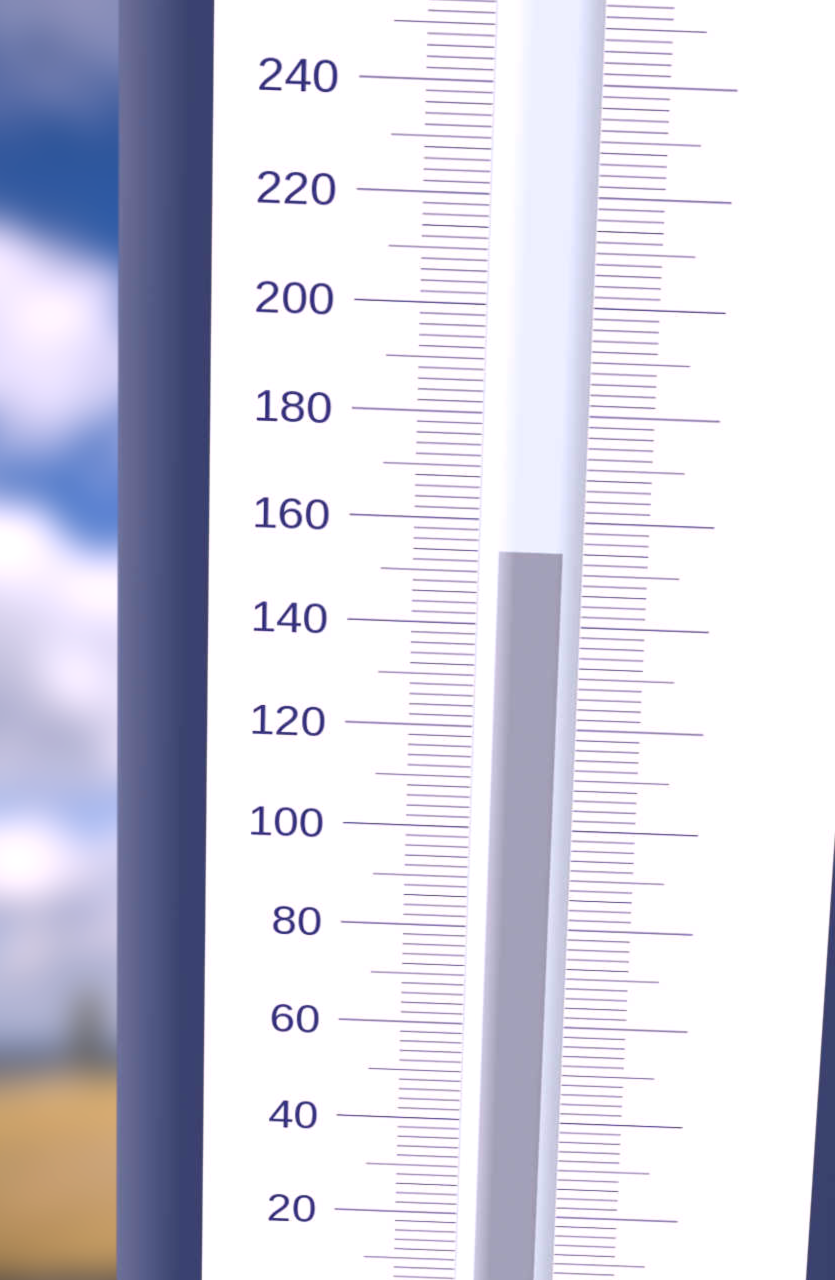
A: 154 mmHg
